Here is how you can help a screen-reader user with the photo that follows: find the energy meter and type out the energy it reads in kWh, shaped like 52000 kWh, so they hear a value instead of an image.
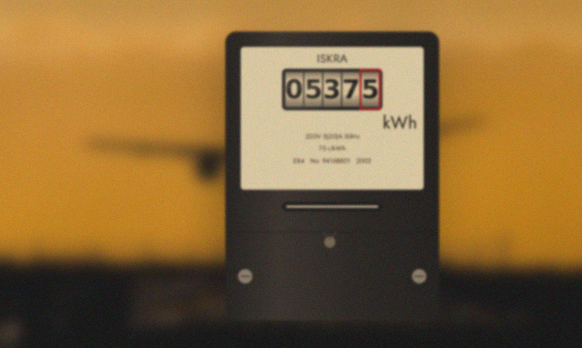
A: 537.5 kWh
